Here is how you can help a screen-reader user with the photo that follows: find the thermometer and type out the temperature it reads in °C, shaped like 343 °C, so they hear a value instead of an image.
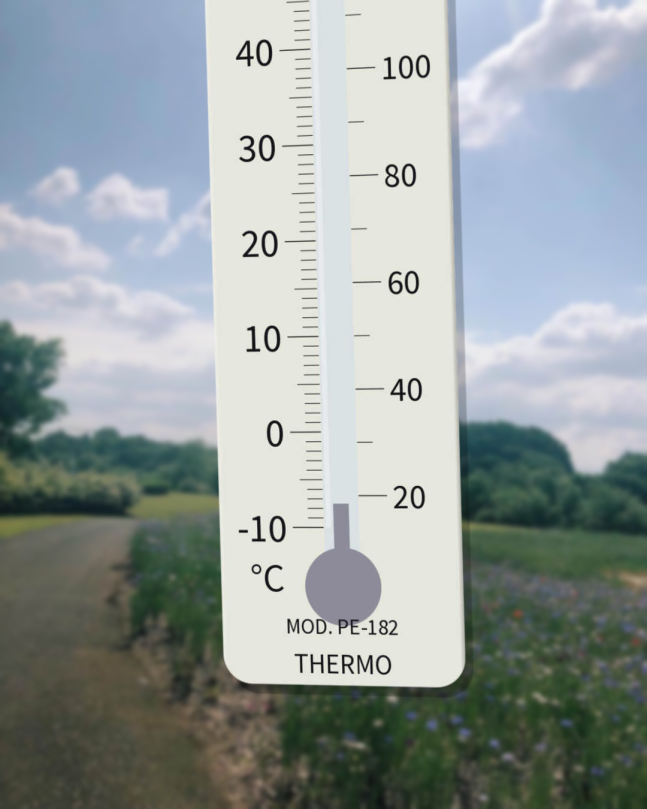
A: -7.5 °C
